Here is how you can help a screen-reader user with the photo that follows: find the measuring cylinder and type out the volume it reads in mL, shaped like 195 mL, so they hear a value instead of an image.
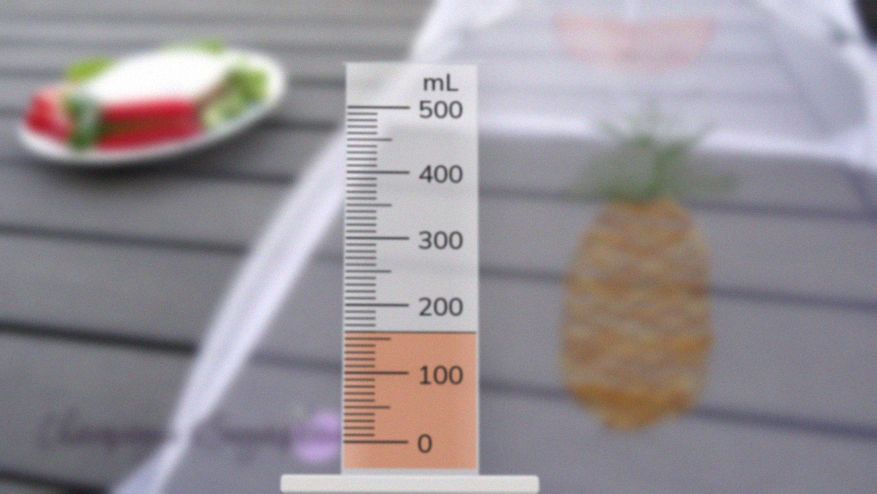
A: 160 mL
